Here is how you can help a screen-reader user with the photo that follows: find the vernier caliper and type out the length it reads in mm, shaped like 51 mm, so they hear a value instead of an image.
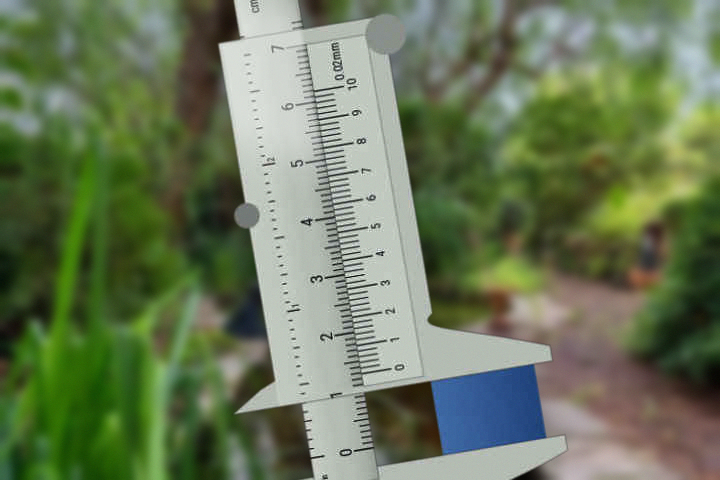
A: 12.8 mm
